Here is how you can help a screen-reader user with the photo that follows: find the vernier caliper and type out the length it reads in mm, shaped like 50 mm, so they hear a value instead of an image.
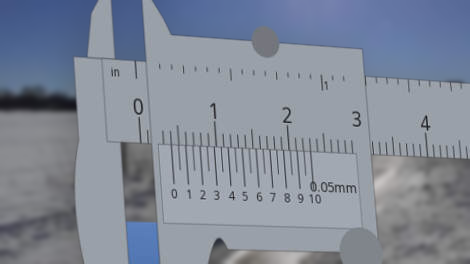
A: 4.0 mm
